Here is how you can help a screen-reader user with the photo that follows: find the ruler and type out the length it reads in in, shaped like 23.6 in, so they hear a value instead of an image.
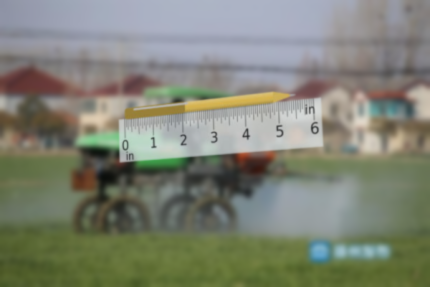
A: 5.5 in
